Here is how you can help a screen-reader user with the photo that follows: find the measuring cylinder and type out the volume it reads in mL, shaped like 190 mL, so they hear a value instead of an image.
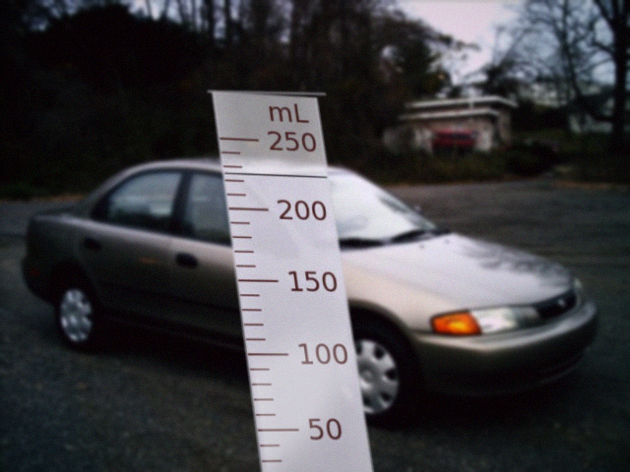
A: 225 mL
